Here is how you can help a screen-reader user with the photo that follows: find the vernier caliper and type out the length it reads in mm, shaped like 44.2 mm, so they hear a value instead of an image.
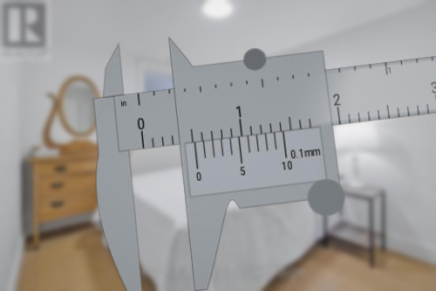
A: 5.2 mm
